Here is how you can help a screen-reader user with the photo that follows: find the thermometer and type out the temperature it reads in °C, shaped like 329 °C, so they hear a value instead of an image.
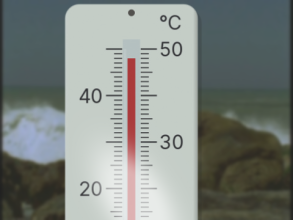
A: 48 °C
